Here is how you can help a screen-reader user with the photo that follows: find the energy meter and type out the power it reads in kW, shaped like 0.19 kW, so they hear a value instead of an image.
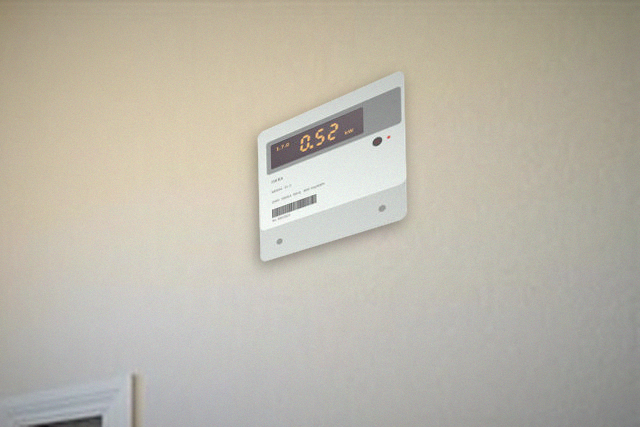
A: 0.52 kW
